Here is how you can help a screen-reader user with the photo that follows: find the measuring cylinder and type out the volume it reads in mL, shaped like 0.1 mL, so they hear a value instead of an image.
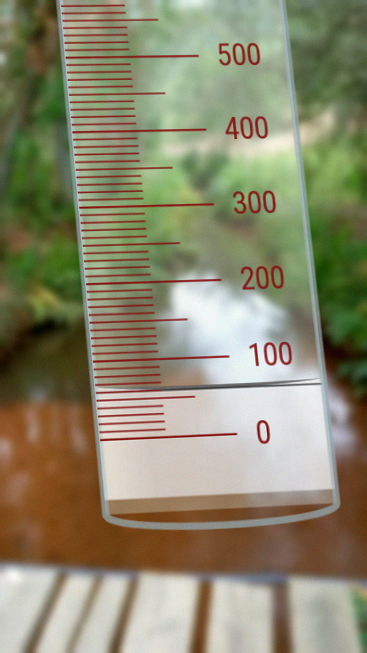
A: 60 mL
